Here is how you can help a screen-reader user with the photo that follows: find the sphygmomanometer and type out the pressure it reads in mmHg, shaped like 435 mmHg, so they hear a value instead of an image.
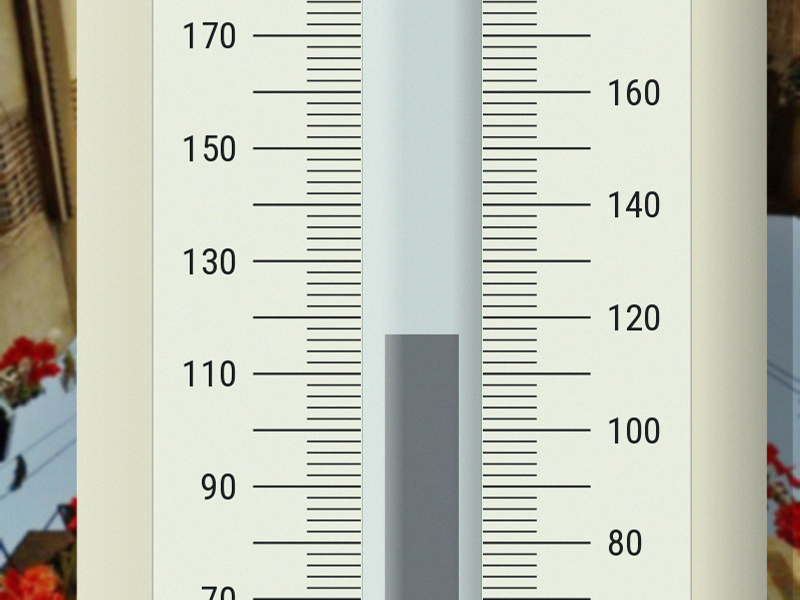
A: 117 mmHg
